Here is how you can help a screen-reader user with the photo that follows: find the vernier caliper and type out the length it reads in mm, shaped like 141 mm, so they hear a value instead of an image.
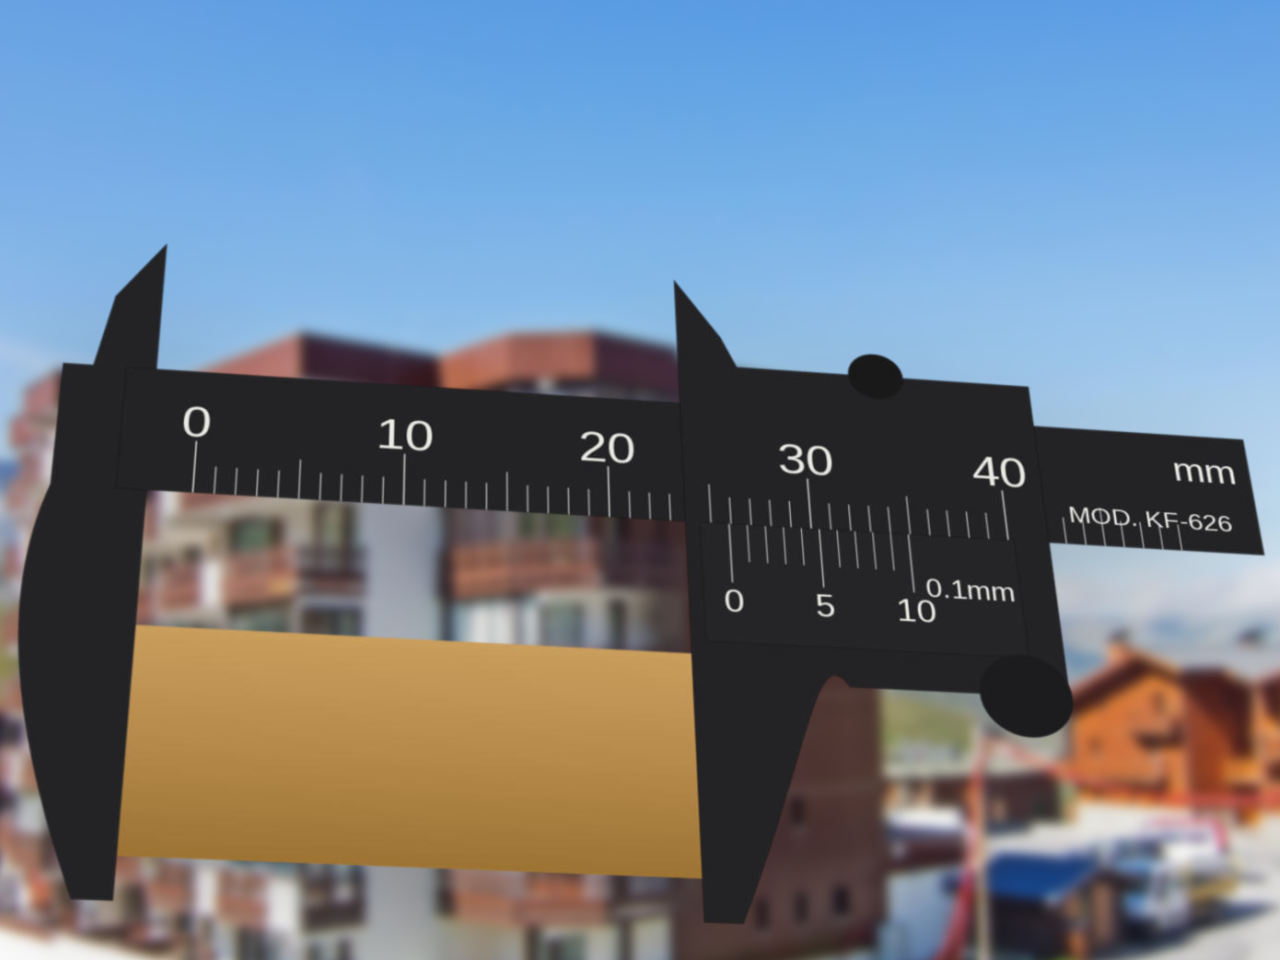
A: 25.9 mm
